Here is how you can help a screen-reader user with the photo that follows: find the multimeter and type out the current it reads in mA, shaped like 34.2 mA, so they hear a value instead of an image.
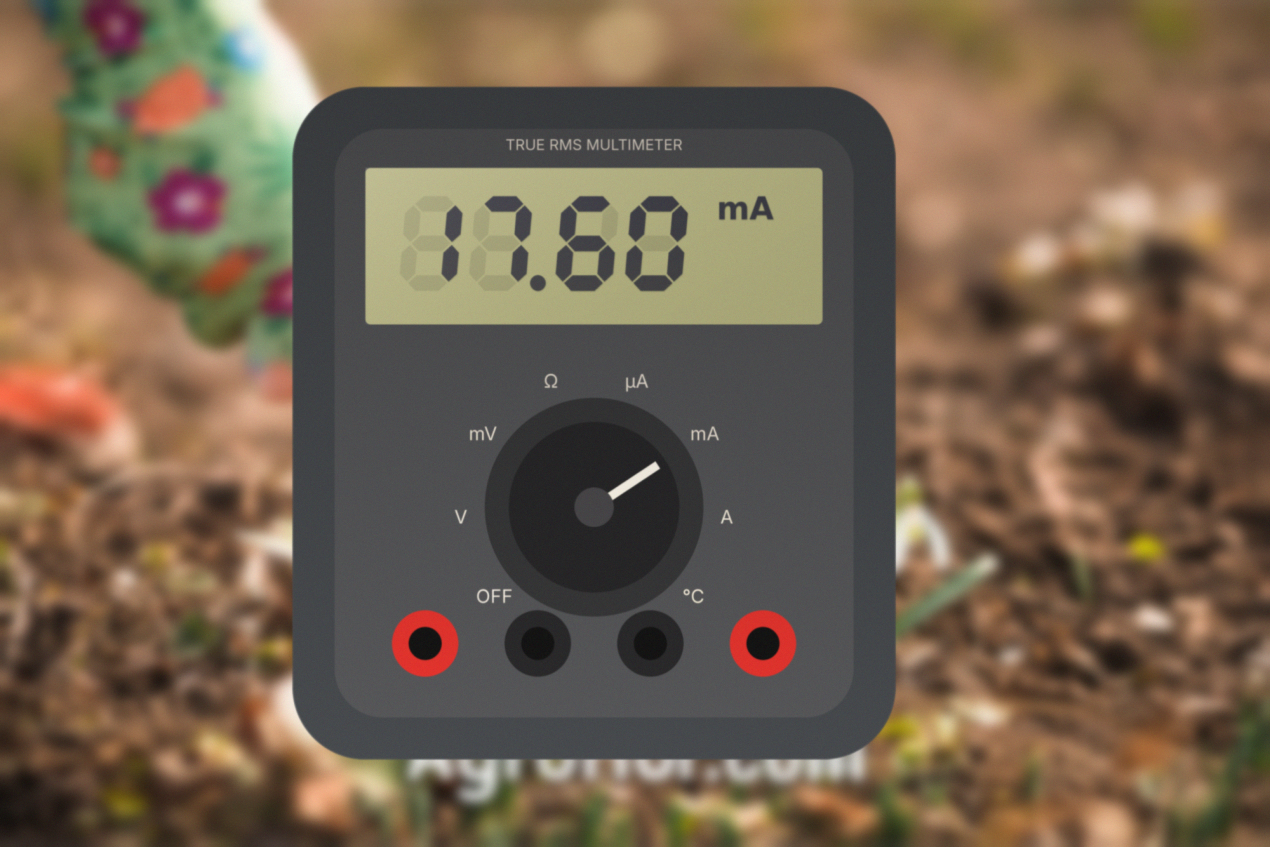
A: 17.60 mA
